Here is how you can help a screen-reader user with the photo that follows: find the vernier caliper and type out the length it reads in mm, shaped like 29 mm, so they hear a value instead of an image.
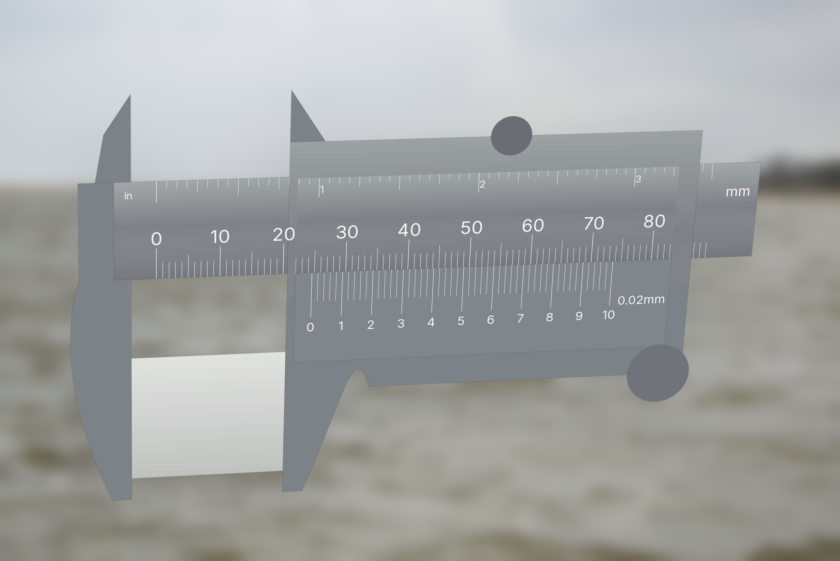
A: 24.6 mm
